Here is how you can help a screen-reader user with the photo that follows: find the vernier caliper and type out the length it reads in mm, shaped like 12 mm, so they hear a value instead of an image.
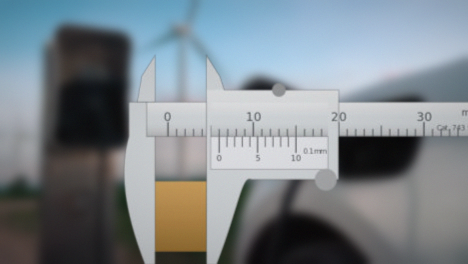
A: 6.0 mm
